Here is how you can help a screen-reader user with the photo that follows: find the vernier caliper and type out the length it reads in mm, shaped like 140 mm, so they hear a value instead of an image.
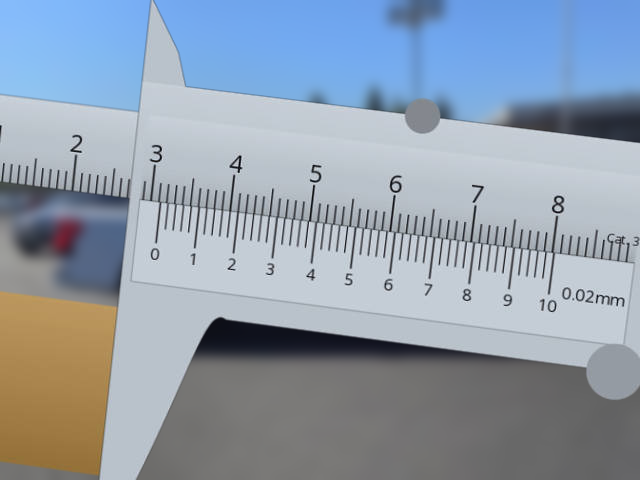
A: 31.2 mm
